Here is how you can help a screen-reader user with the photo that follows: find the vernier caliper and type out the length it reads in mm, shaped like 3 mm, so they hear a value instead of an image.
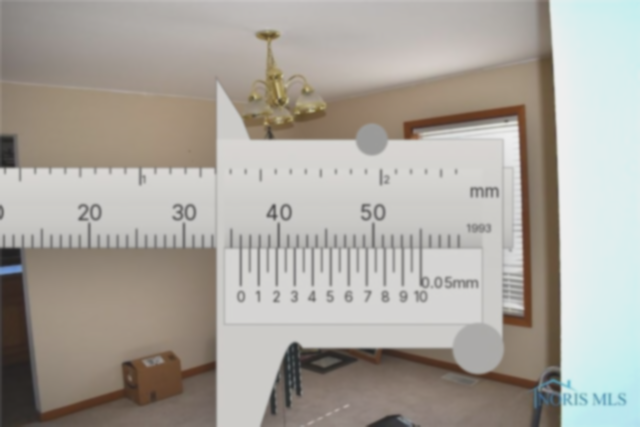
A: 36.0 mm
